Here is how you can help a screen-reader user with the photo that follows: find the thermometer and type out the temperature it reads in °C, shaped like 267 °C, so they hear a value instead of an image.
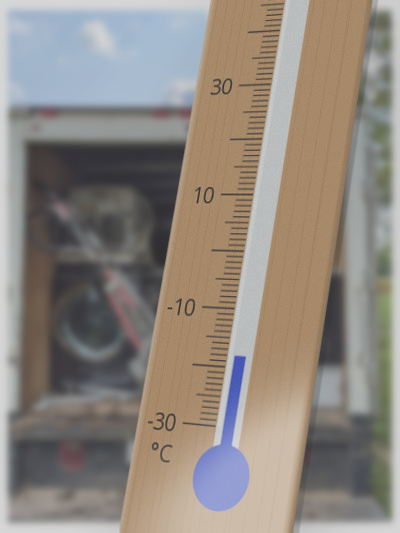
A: -18 °C
